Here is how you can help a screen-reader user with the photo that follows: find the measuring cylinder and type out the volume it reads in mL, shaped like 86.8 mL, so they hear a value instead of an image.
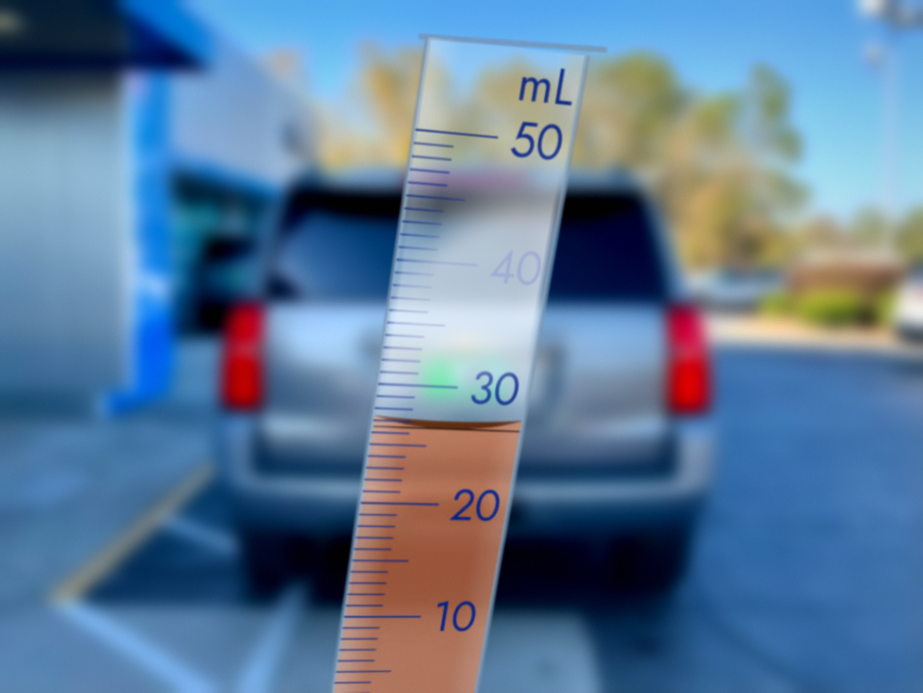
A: 26.5 mL
